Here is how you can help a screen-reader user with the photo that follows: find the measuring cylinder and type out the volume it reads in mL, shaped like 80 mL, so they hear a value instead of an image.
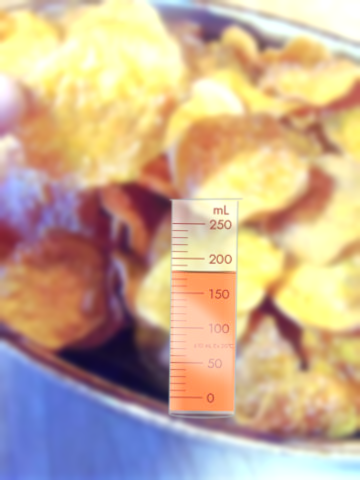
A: 180 mL
